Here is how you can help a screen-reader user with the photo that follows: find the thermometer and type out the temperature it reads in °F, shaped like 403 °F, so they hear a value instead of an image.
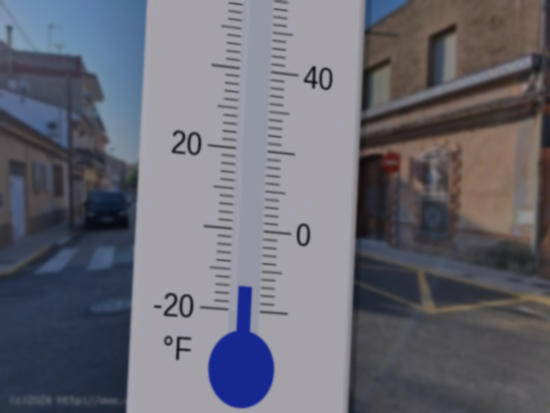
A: -14 °F
